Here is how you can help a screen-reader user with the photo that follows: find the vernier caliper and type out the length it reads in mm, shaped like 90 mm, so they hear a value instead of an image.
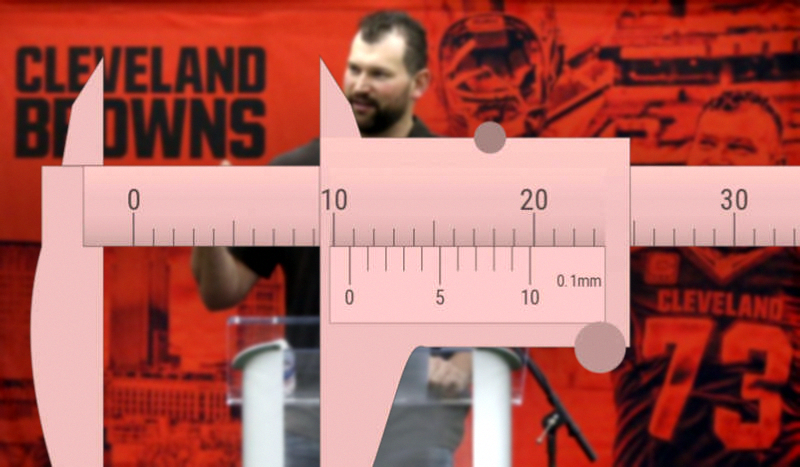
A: 10.8 mm
